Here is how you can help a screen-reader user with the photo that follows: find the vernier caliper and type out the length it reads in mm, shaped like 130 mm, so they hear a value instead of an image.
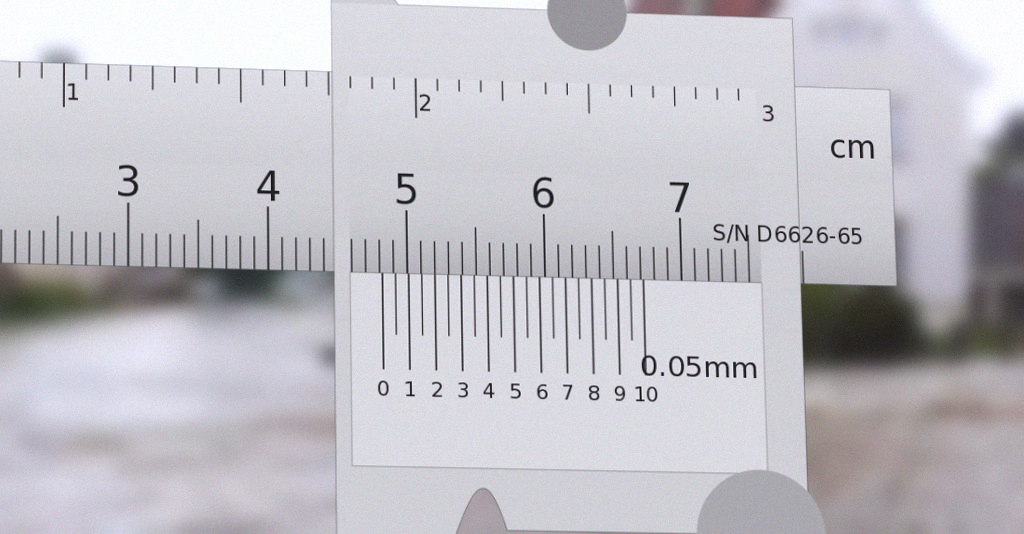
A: 48.2 mm
